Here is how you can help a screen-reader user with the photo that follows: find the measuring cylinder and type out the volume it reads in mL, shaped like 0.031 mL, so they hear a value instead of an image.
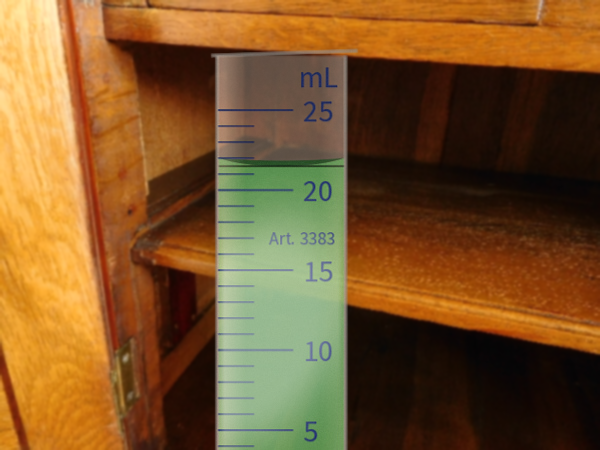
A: 21.5 mL
